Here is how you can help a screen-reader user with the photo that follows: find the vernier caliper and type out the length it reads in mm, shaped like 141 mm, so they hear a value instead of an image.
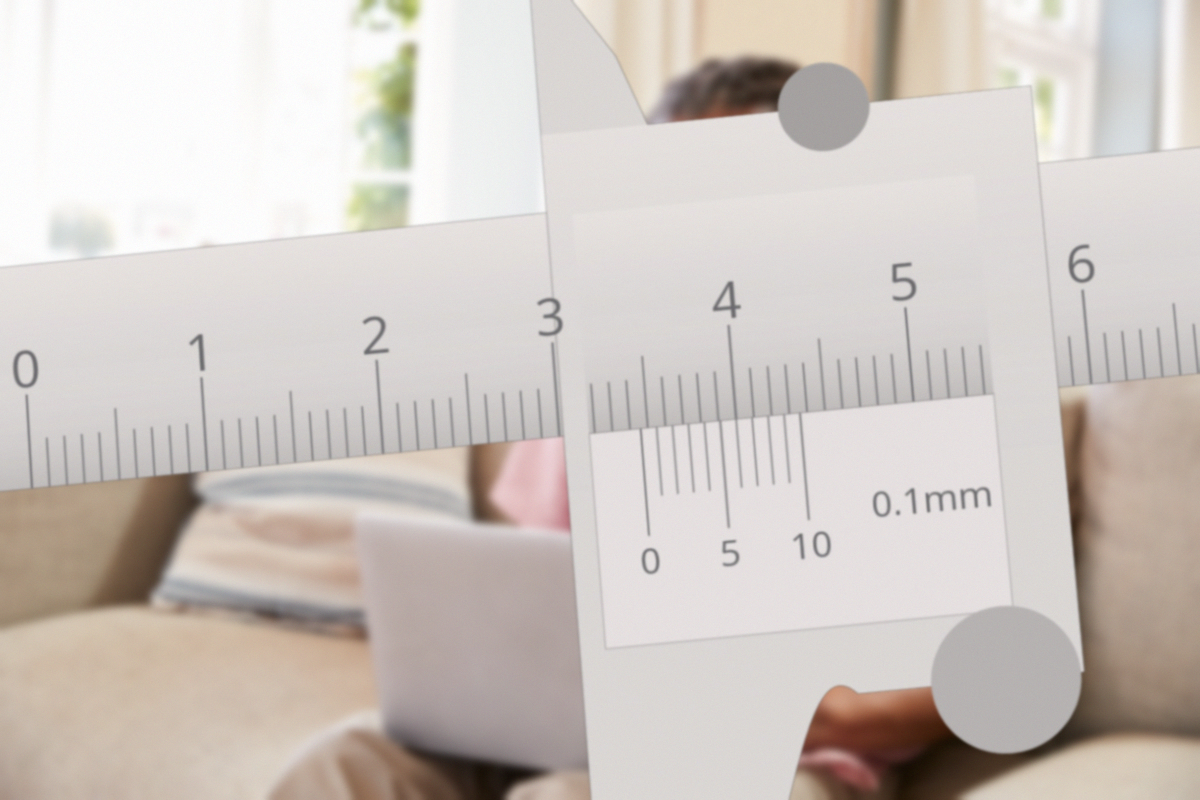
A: 34.6 mm
